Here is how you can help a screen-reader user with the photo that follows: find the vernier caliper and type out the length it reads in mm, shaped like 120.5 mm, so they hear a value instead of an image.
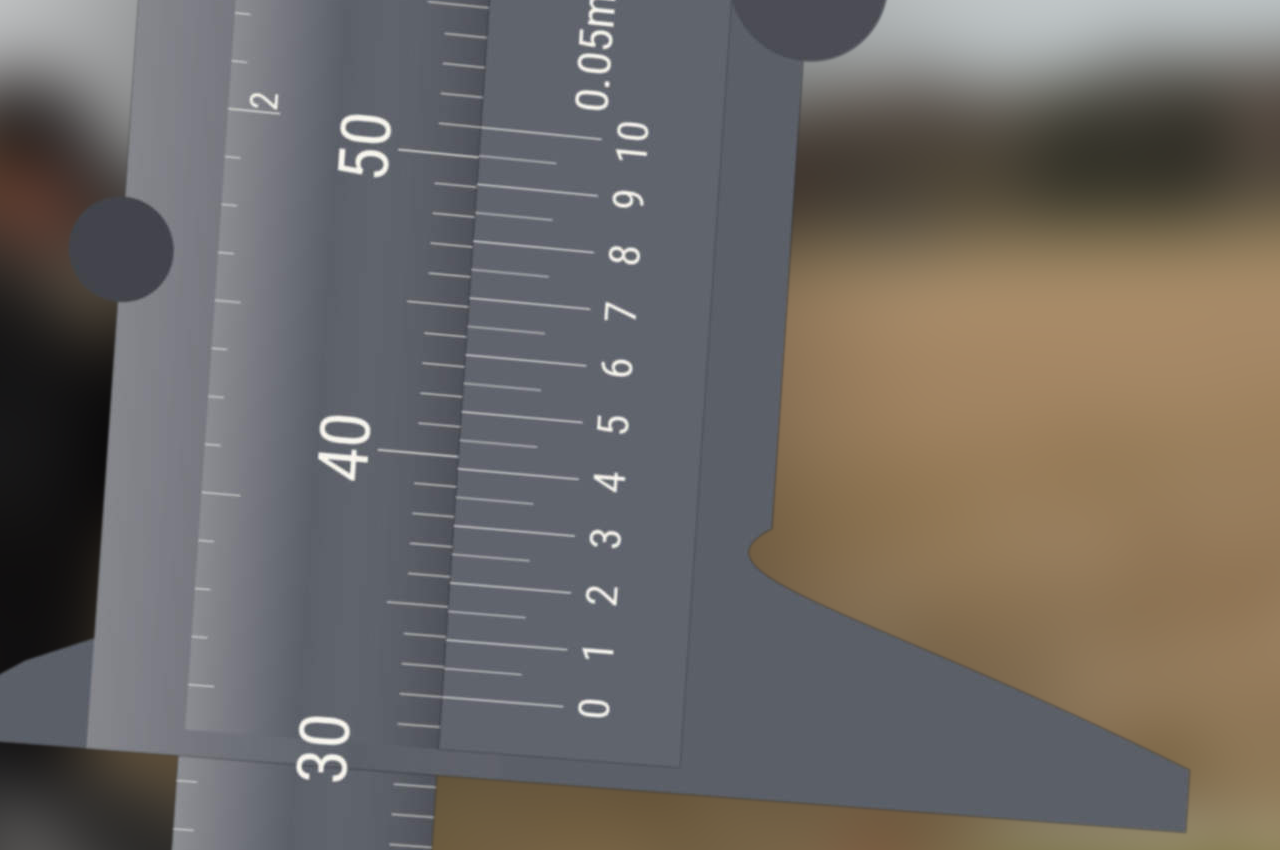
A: 32.0 mm
